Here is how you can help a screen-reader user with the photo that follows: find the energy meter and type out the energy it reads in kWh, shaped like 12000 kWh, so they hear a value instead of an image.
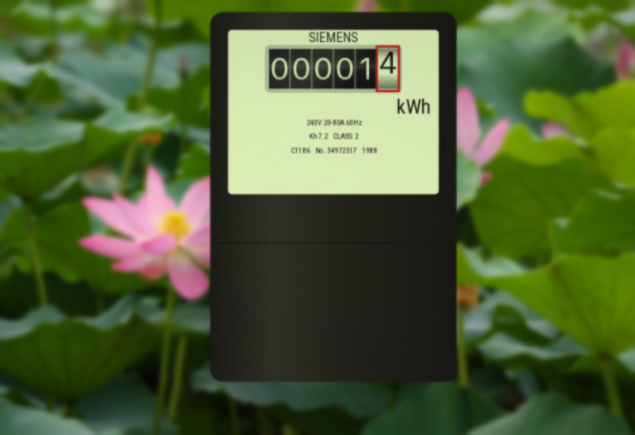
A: 1.4 kWh
